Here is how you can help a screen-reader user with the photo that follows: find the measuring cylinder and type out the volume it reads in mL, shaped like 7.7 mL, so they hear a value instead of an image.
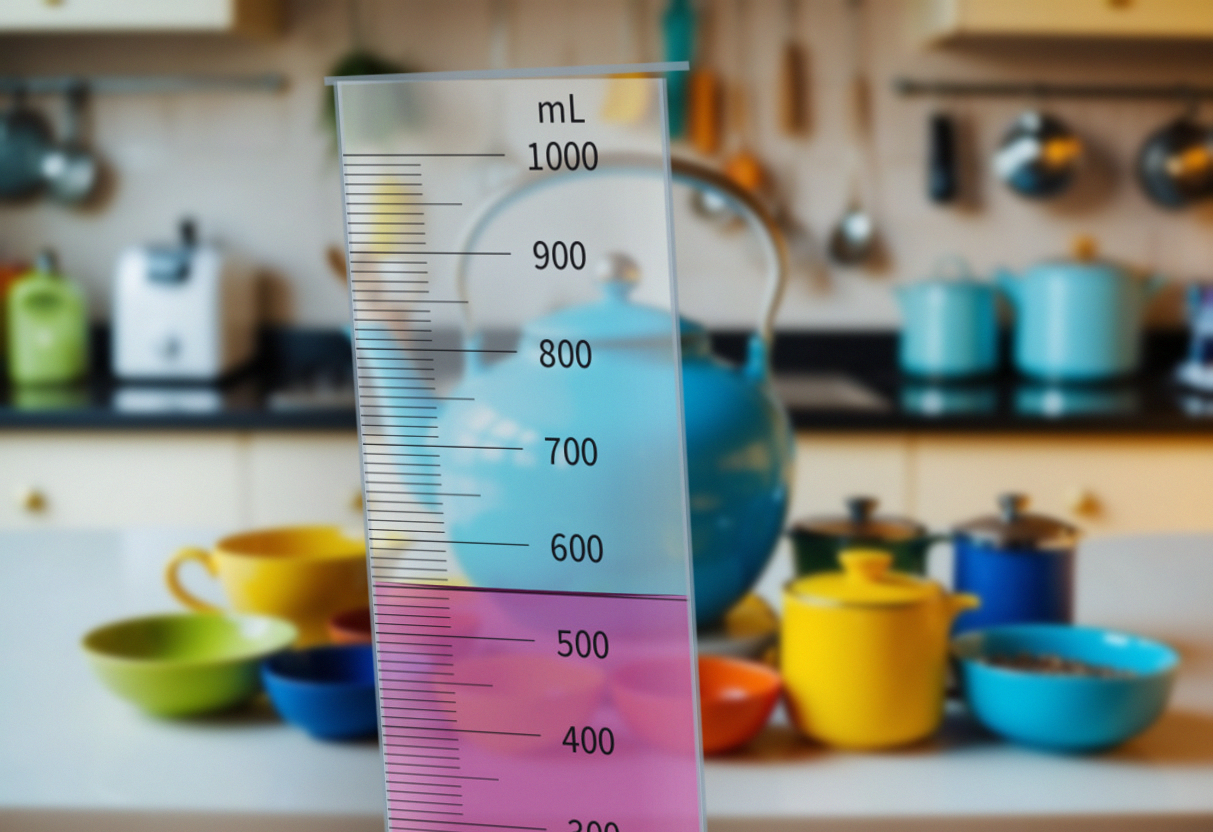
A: 550 mL
